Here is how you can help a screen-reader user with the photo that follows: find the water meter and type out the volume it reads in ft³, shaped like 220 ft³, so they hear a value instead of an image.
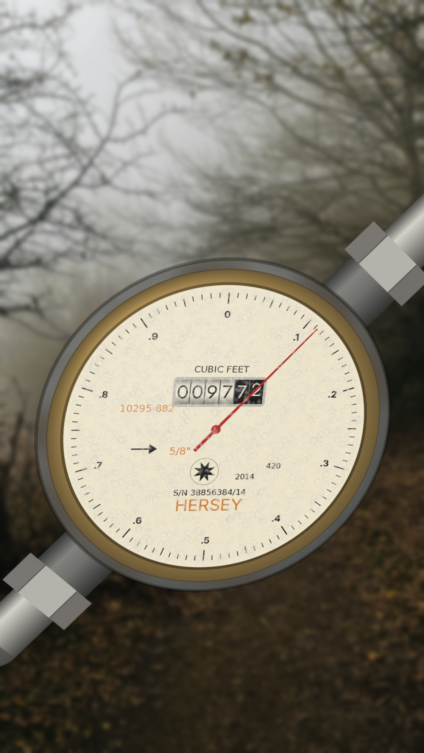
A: 9772.11 ft³
